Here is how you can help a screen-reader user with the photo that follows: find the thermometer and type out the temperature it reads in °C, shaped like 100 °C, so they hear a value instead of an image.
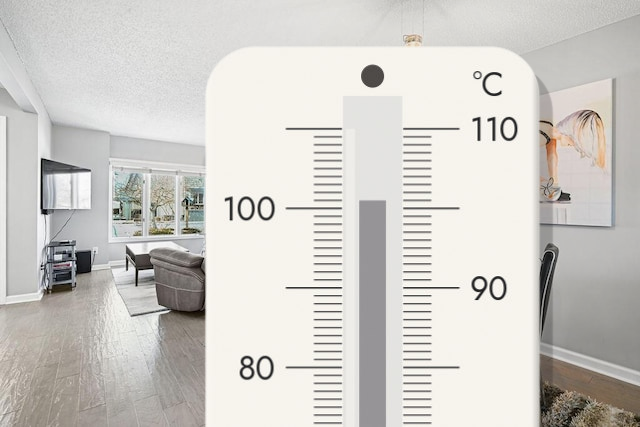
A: 101 °C
